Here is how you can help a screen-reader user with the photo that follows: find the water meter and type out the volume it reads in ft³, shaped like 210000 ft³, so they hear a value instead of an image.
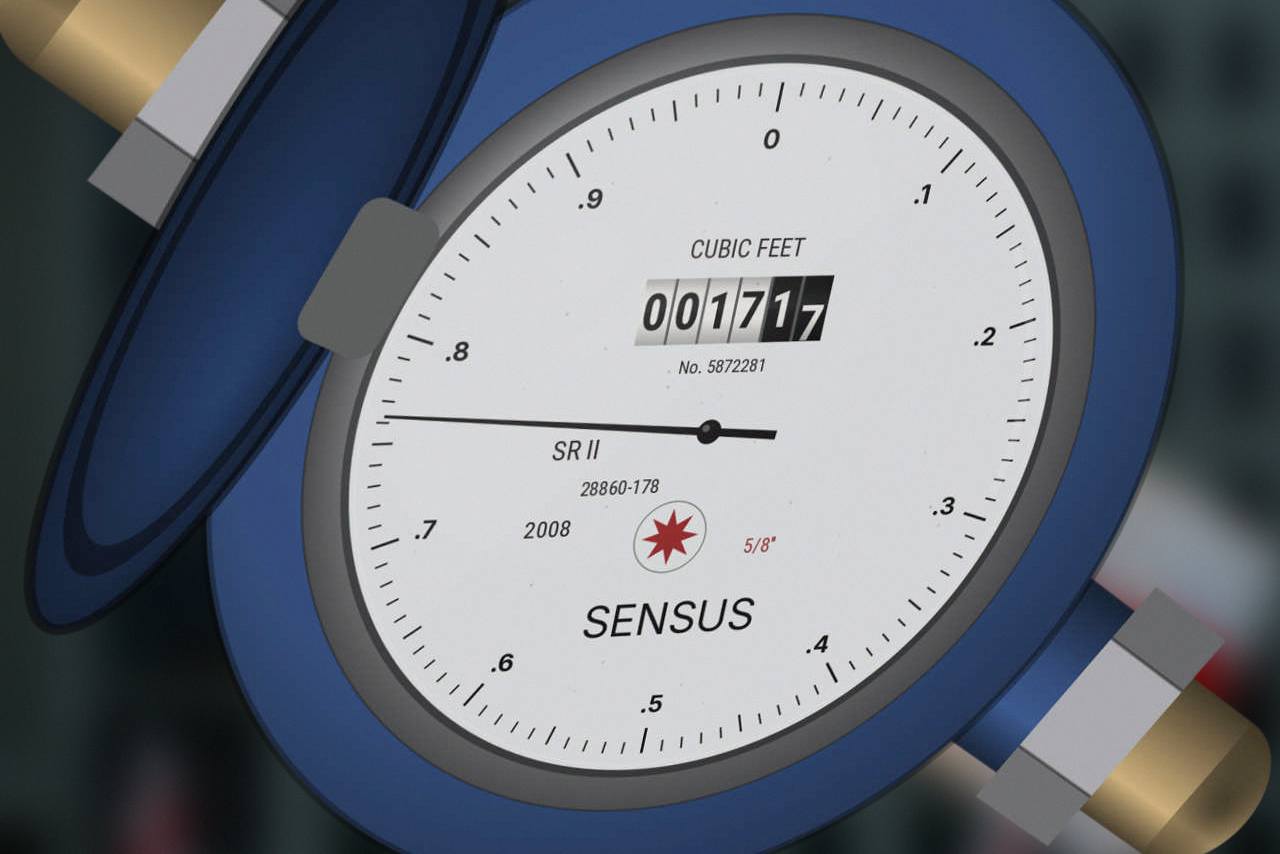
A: 1716.76 ft³
